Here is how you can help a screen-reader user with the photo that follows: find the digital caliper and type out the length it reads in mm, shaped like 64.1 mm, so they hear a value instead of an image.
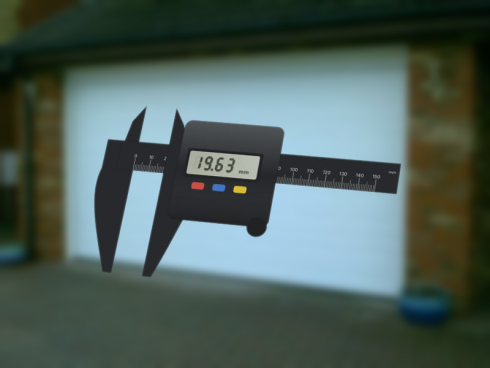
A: 19.63 mm
